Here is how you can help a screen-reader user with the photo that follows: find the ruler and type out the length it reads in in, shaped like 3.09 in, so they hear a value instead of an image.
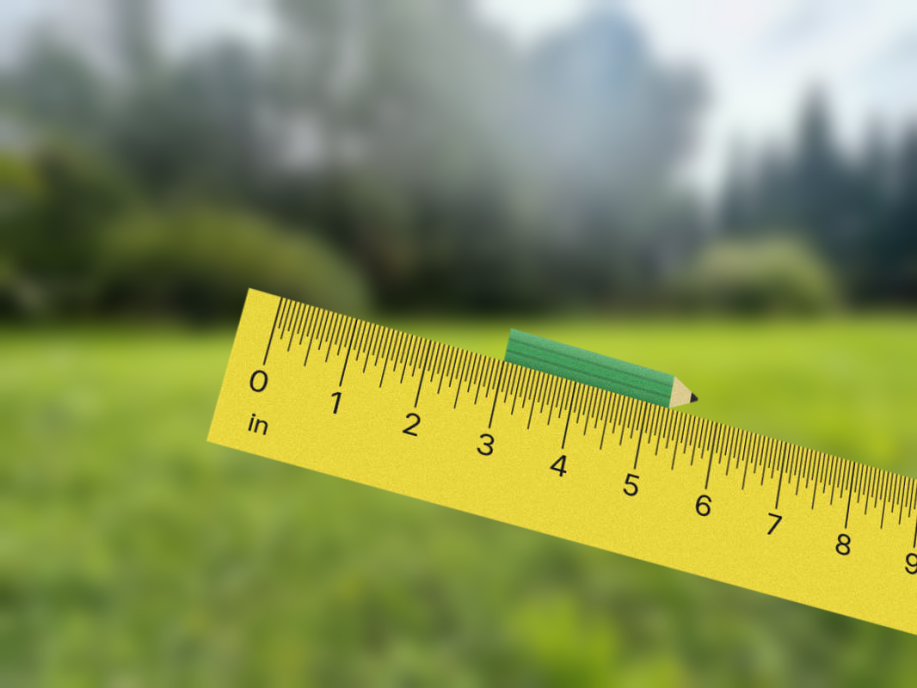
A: 2.6875 in
